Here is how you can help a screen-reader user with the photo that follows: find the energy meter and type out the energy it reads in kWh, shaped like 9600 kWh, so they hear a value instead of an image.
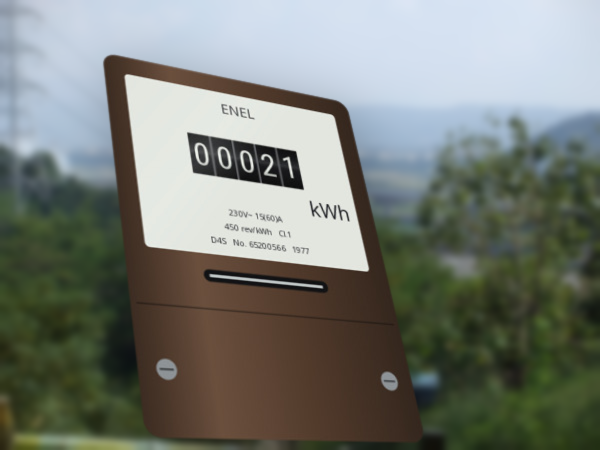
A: 21 kWh
